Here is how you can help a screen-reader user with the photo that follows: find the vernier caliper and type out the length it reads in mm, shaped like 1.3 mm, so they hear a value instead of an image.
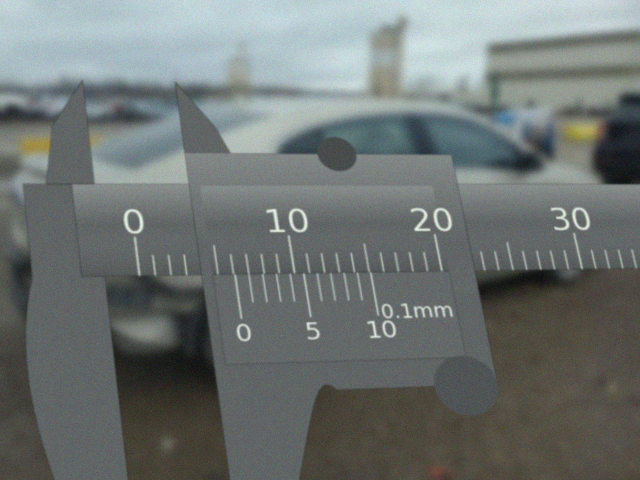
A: 6.1 mm
